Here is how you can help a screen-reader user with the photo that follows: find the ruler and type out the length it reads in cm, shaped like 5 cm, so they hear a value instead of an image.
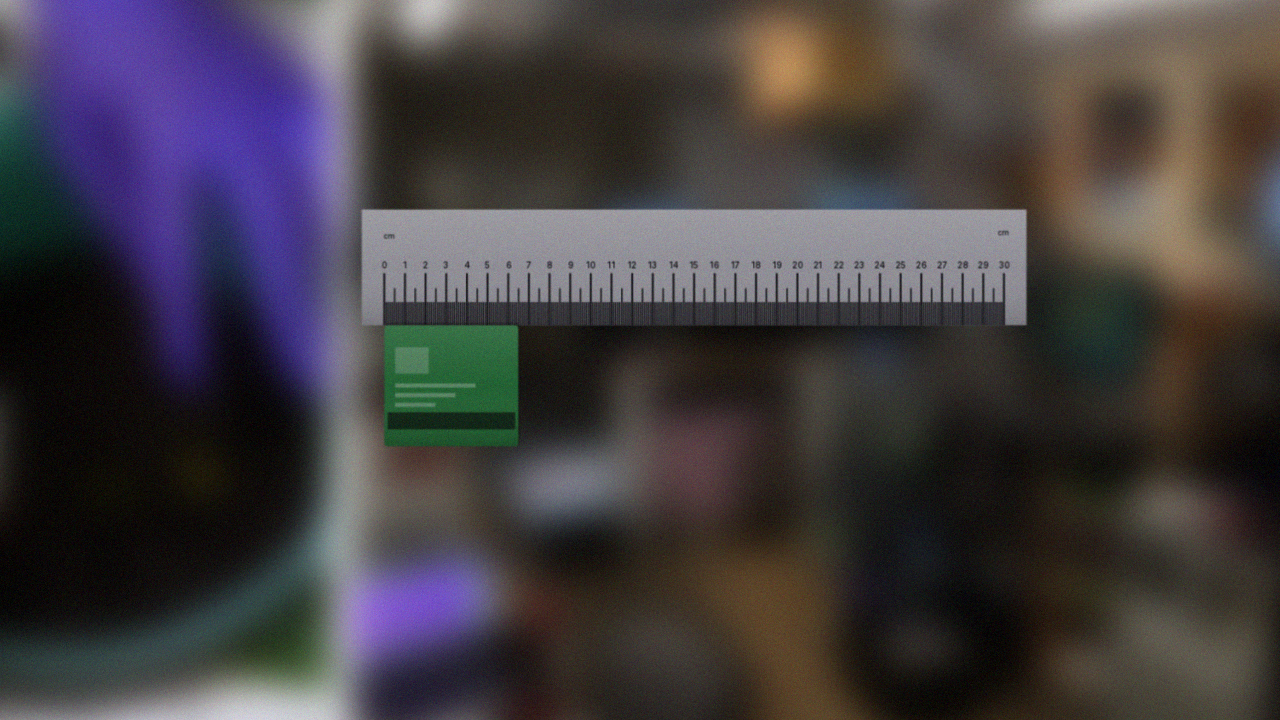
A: 6.5 cm
